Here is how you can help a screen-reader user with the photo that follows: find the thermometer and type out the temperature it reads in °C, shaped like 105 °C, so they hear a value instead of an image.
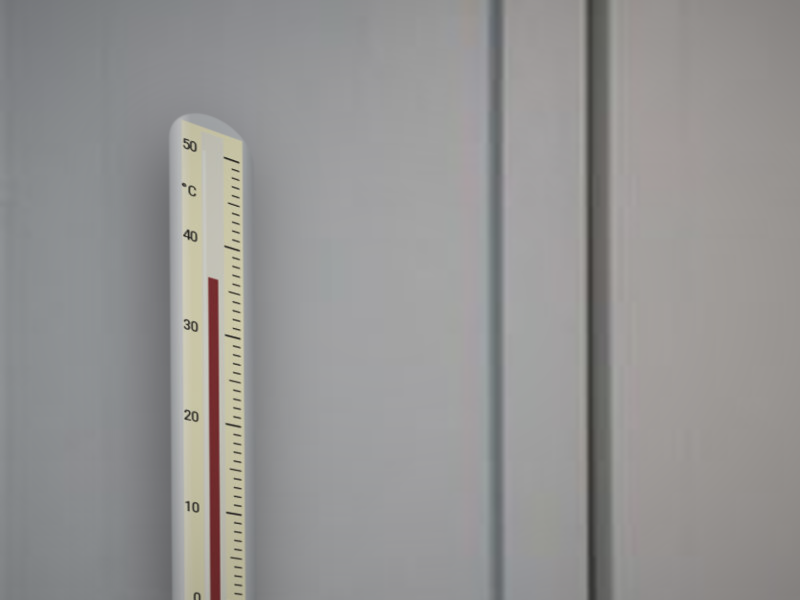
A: 36 °C
